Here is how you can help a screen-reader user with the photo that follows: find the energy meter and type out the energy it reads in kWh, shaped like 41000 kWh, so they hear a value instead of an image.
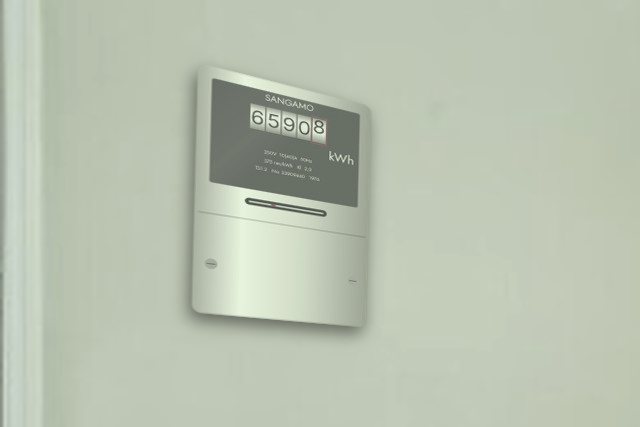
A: 6590.8 kWh
